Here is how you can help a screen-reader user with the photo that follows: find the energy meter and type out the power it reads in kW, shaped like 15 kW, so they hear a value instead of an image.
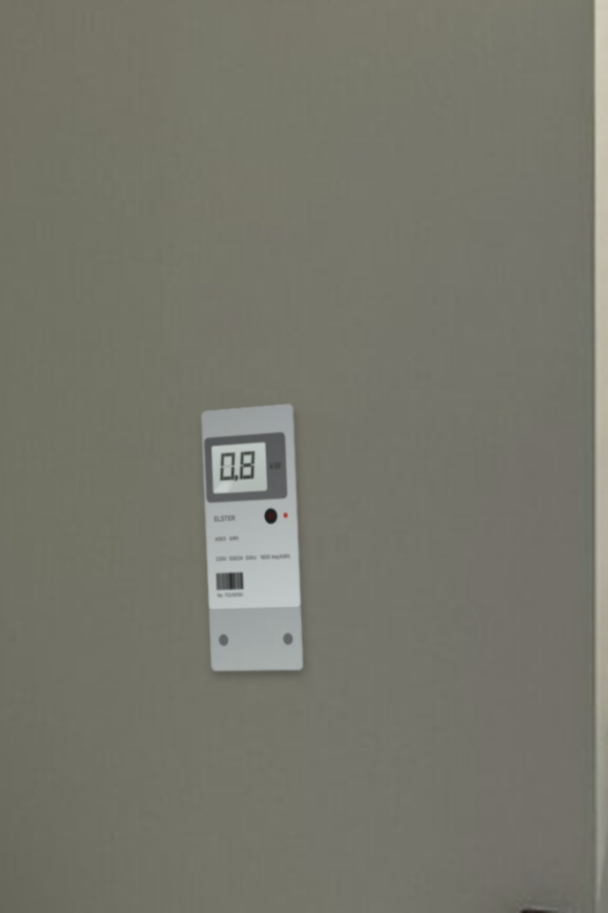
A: 0.8 kW
